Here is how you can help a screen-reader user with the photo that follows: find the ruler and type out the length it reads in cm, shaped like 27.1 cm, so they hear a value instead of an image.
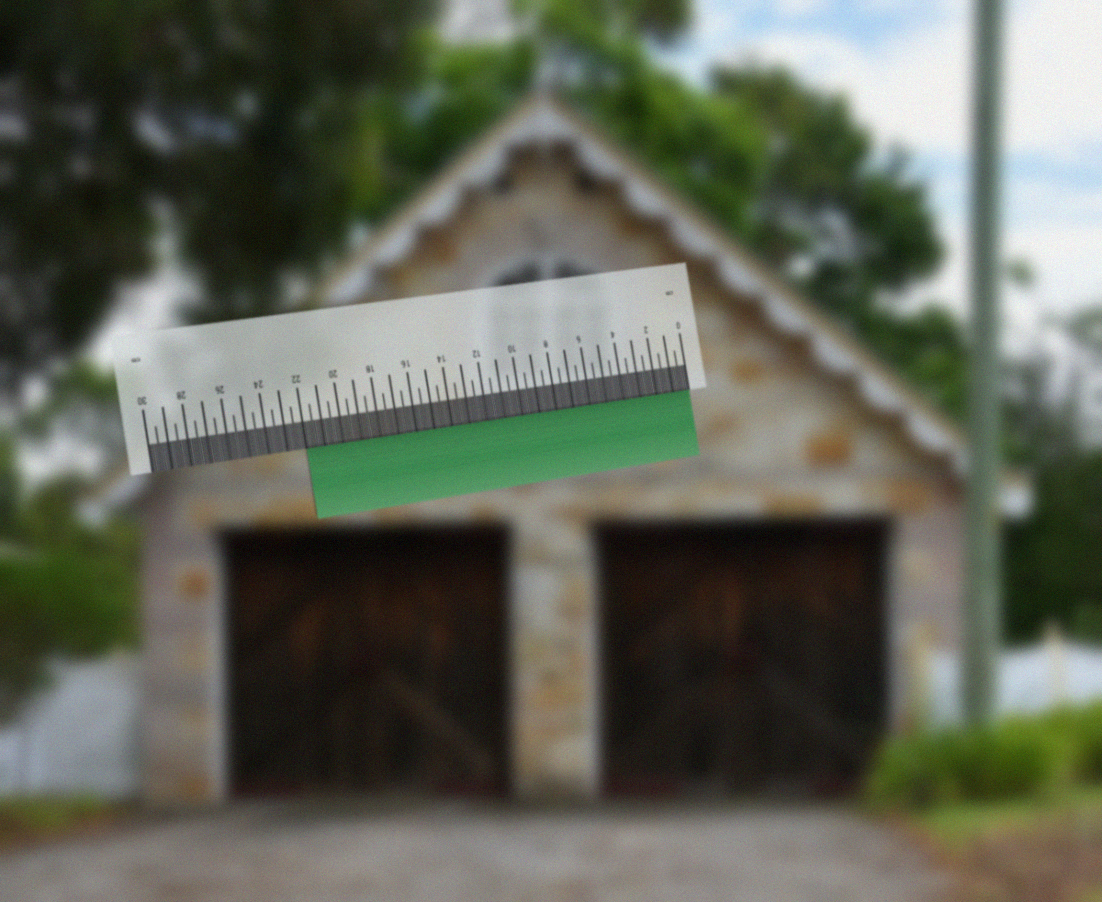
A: 22 cm
